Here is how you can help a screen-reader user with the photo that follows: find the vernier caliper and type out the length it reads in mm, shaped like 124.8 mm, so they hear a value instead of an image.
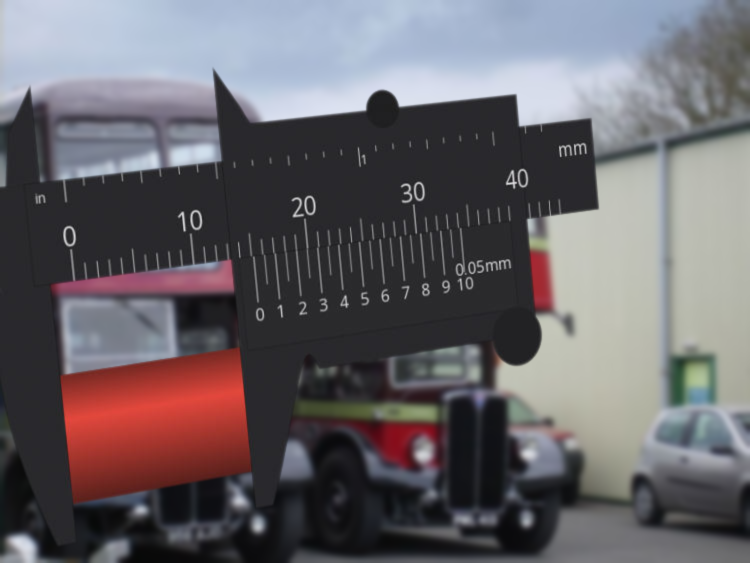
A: 15.2 mm
